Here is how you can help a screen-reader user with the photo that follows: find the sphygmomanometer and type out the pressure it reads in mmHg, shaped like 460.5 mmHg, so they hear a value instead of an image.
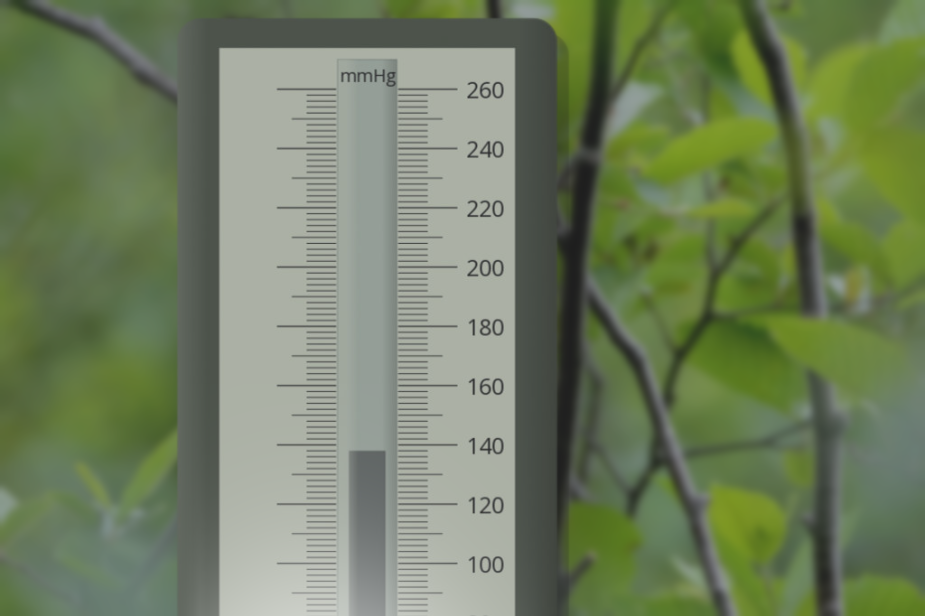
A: 138 mmHg
